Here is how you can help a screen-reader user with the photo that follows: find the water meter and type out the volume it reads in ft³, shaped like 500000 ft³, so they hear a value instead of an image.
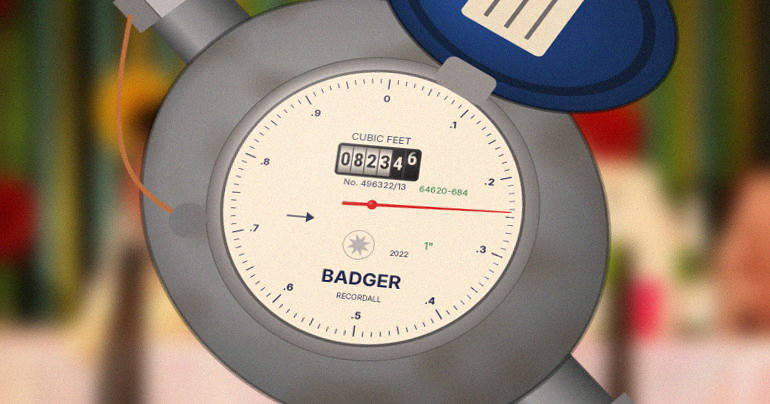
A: 82346.24 ft³
